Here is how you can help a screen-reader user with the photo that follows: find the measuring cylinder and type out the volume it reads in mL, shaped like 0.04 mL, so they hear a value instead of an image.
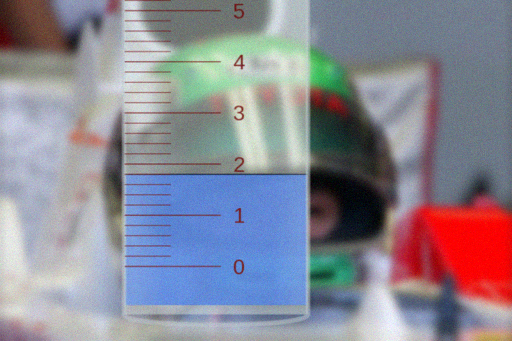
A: 1.8 mL
